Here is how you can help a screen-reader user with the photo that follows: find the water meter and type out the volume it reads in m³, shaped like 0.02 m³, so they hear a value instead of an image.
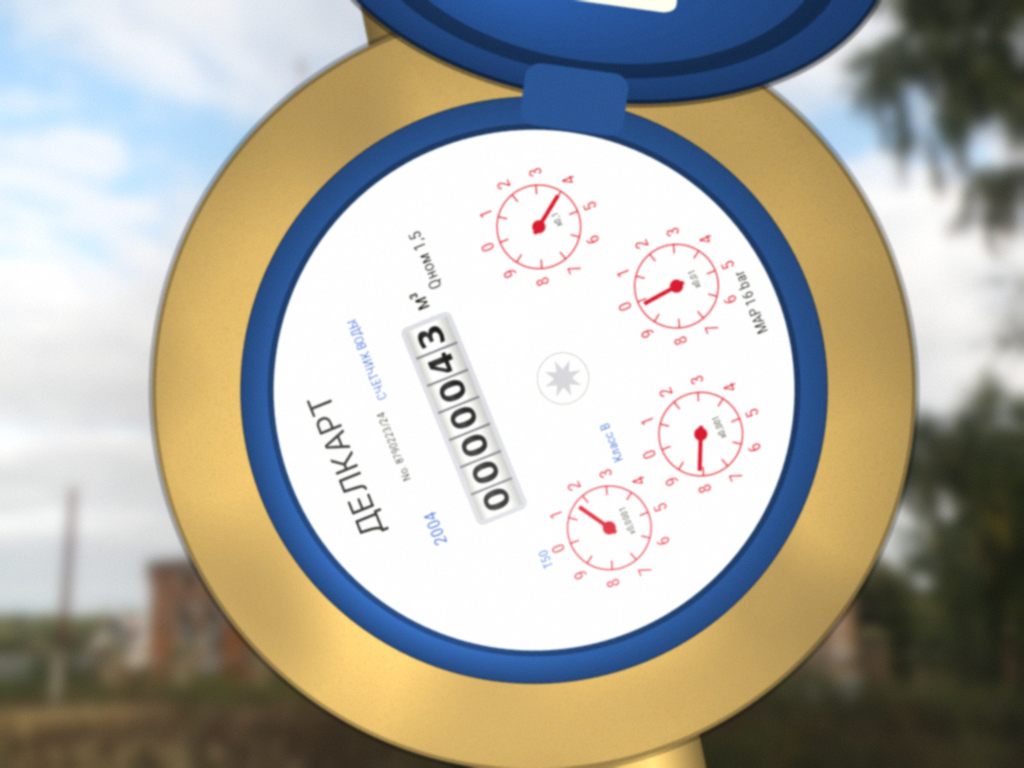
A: 43.3981 m³
